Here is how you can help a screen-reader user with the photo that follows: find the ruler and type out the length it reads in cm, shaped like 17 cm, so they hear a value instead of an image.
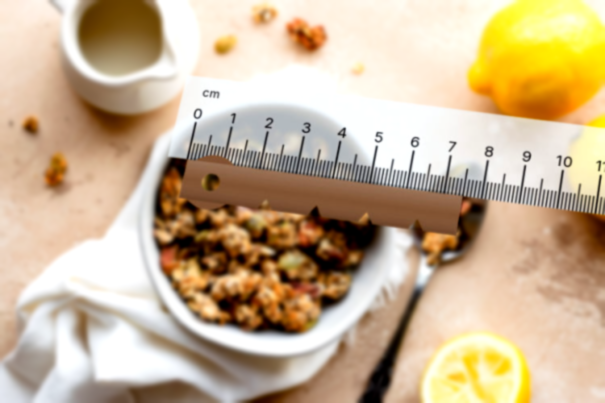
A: 7.5 cm
